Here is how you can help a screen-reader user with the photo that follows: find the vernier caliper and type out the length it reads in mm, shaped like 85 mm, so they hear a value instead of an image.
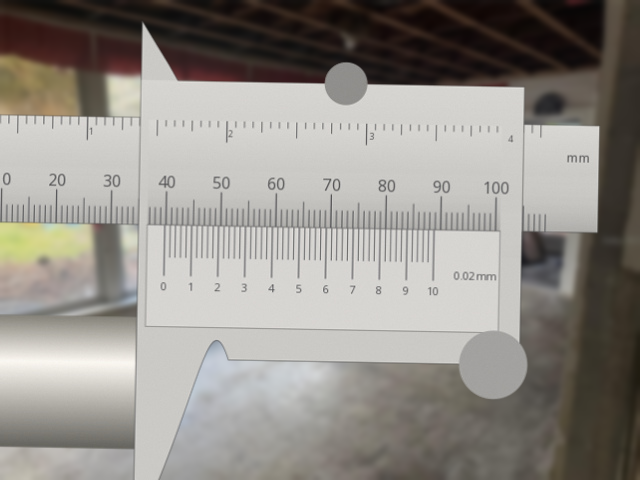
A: 39.8 mm
